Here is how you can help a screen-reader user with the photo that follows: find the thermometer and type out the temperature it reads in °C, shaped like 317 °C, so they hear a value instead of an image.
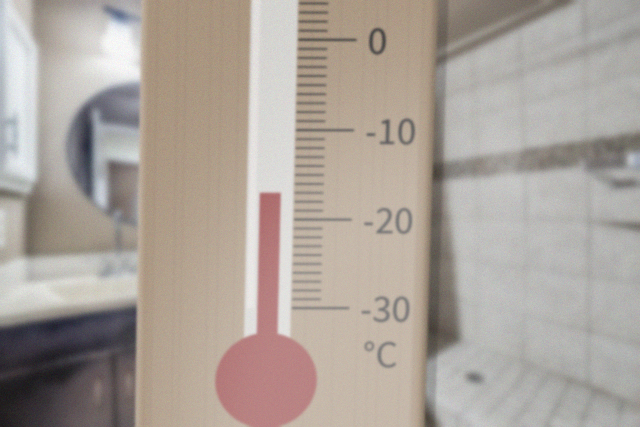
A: -17 °C
